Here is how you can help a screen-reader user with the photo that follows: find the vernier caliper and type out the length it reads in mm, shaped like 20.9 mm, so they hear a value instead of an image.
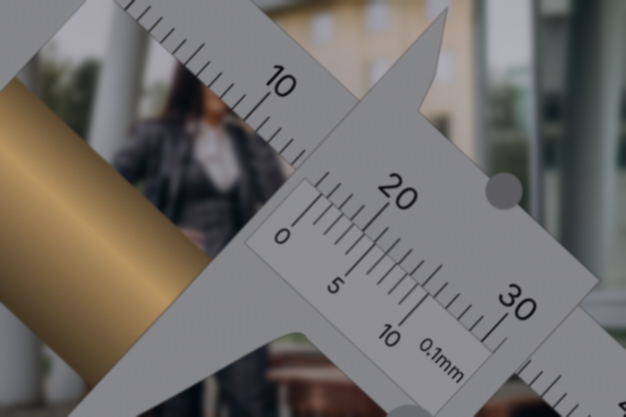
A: 16.6 mm
